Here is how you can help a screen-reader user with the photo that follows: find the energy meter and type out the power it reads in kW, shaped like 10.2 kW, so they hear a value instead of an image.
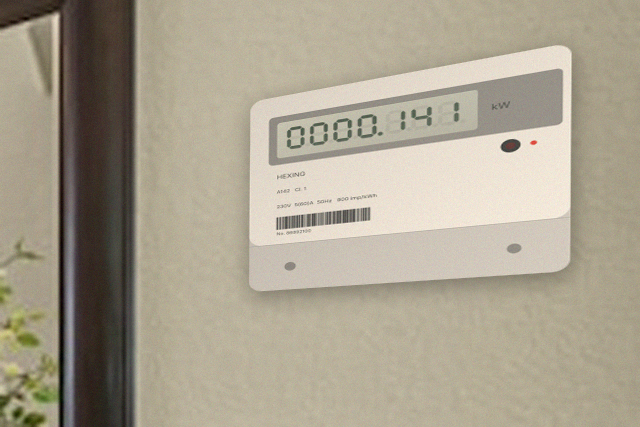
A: 0.141 kW
